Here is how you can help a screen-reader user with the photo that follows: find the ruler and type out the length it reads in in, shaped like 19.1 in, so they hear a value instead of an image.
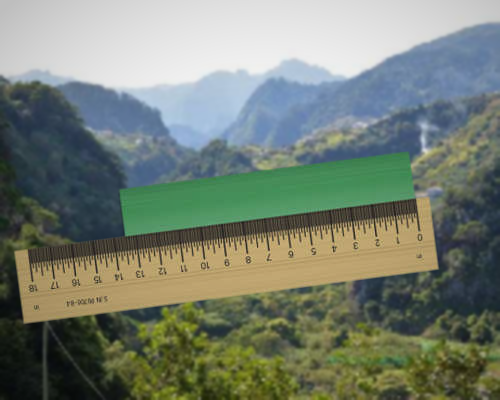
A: 13.5 in
